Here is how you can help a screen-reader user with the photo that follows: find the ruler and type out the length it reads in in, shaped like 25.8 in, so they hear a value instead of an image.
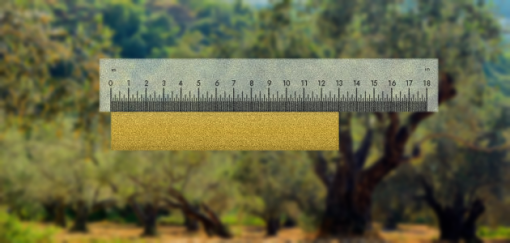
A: 13 in
